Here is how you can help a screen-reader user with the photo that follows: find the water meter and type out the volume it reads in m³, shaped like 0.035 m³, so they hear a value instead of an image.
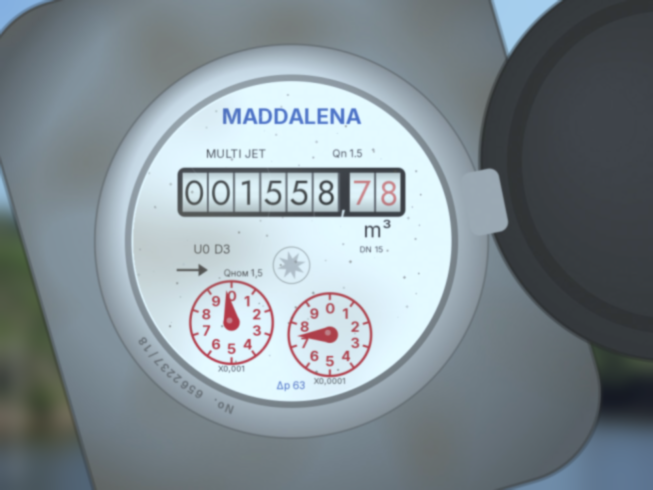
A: 1558.7797 m³
